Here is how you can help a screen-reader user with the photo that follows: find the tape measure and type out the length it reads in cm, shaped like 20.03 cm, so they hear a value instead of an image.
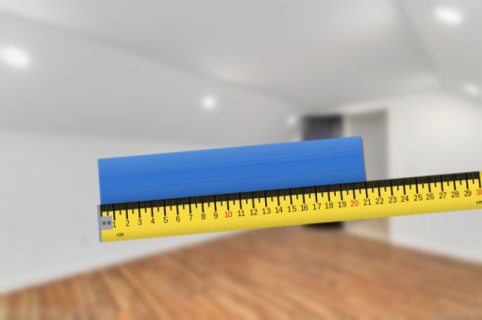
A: 21 cm
